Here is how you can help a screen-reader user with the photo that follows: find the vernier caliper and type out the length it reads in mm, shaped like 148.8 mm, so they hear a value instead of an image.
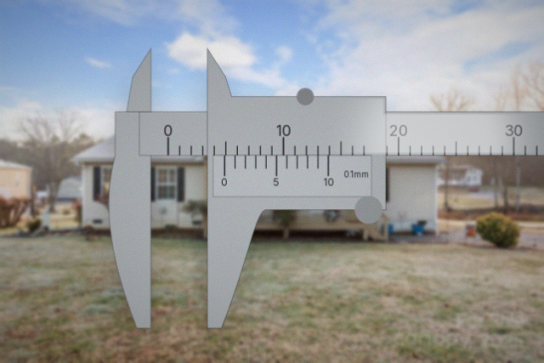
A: 4.9 mm
